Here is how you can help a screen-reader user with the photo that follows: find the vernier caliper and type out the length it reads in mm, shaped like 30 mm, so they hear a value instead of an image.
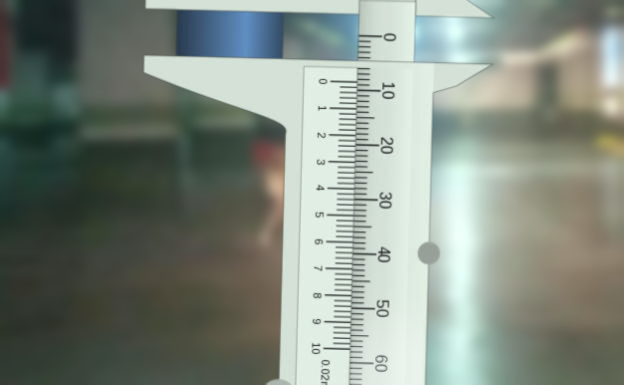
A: 8.5 mm
